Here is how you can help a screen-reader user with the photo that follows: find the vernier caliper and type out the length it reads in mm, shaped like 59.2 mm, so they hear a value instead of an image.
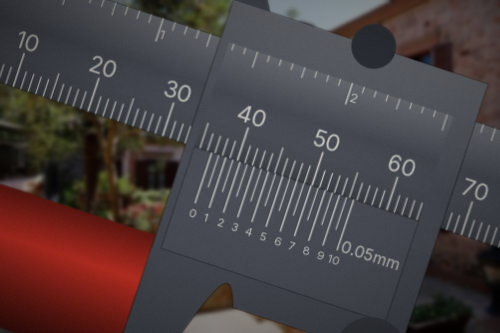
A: 36.6 mm
